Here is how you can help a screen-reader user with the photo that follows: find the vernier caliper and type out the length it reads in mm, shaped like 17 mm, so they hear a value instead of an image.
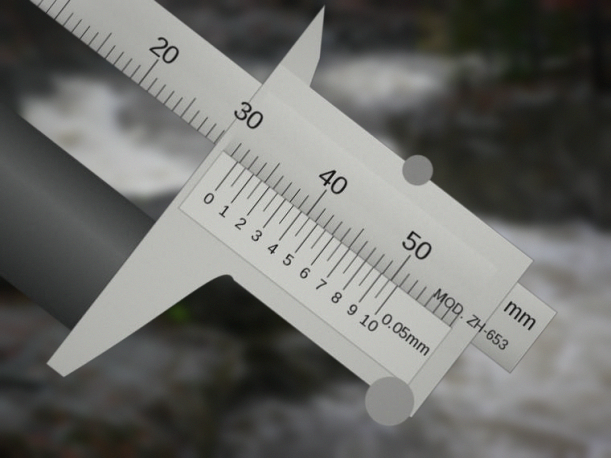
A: 31.8 mm
